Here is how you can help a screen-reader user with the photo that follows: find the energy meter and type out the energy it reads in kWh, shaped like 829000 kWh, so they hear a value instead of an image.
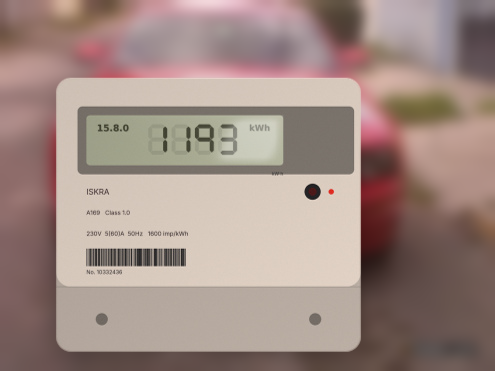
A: 1193 kWh
